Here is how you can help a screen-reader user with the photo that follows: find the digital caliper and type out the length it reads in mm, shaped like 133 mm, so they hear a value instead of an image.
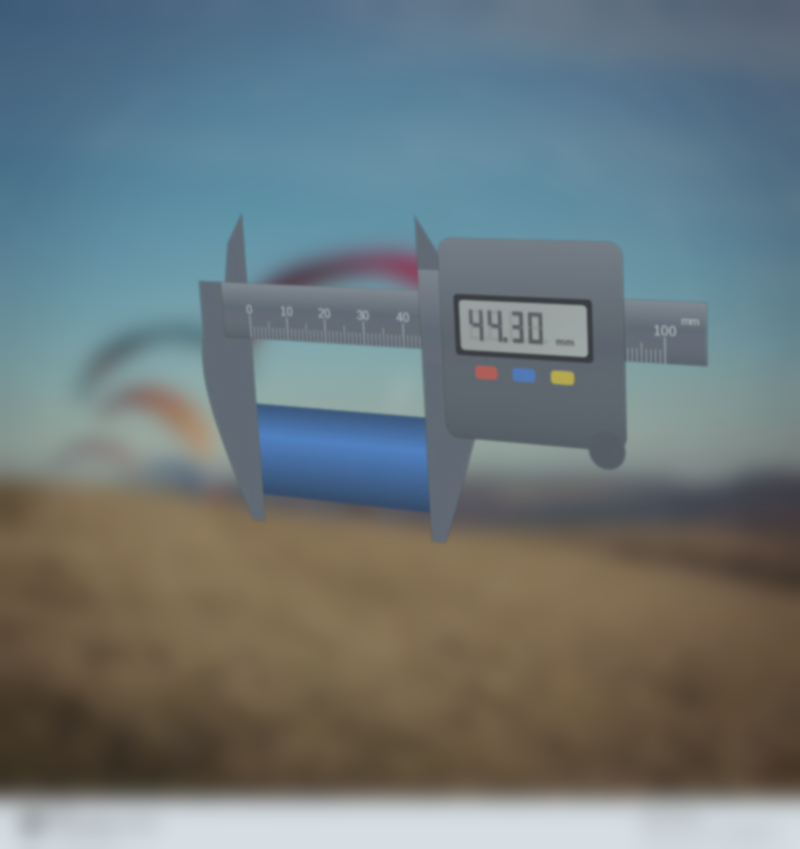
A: 44.30 mm
